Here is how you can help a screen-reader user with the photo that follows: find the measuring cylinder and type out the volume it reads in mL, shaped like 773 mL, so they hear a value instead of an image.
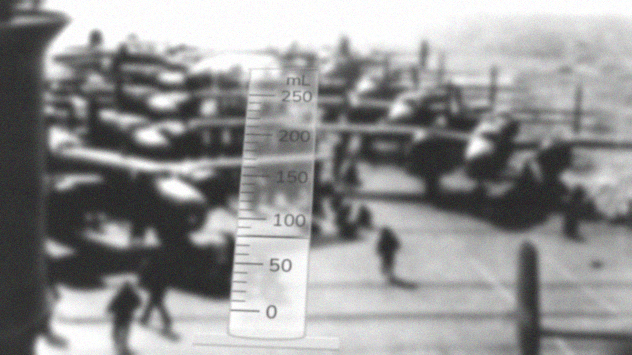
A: 80 mL
